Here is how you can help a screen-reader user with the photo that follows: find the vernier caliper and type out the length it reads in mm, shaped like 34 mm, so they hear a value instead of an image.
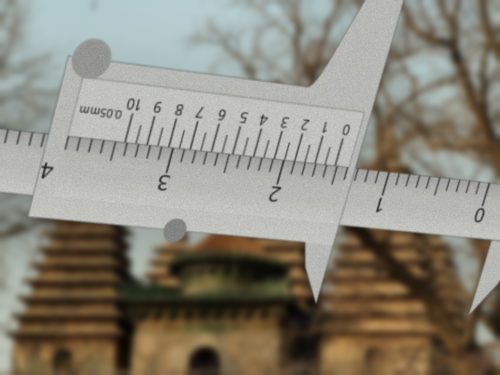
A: 15.2 mm
